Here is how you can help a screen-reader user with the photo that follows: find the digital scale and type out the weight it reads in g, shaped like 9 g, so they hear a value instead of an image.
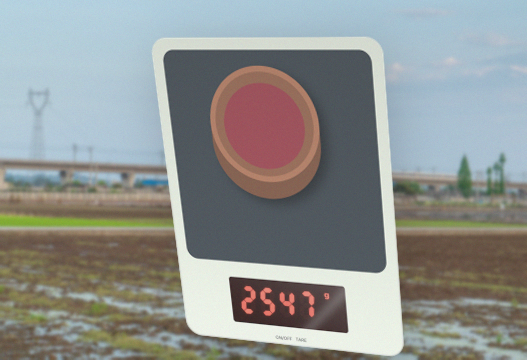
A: 2547 g
